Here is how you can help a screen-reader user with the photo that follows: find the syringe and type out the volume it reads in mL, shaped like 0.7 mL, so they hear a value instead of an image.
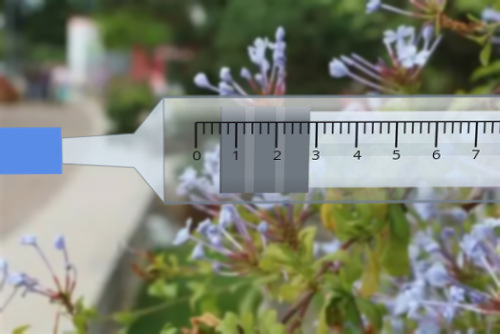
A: 0.6 mL
